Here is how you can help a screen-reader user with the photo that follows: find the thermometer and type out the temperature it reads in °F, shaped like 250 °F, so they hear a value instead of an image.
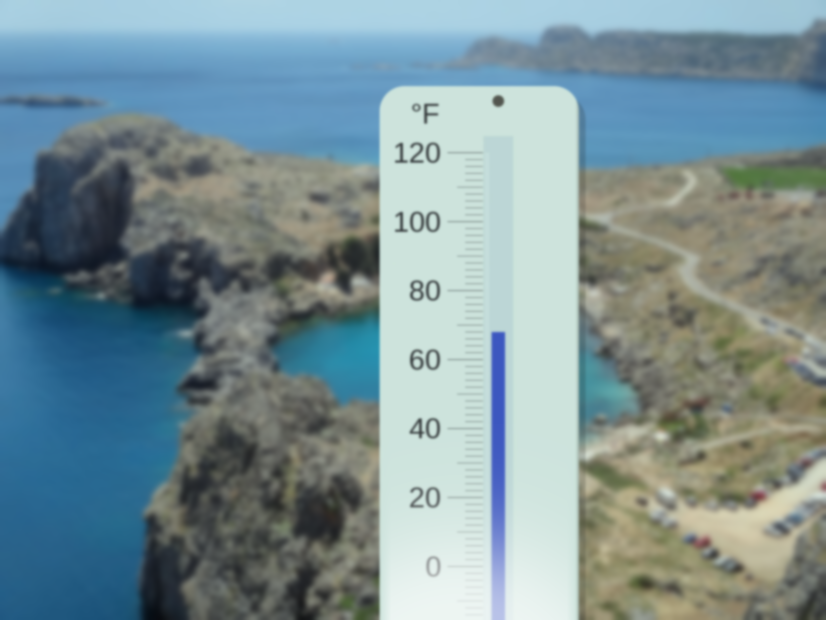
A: 68 °F
